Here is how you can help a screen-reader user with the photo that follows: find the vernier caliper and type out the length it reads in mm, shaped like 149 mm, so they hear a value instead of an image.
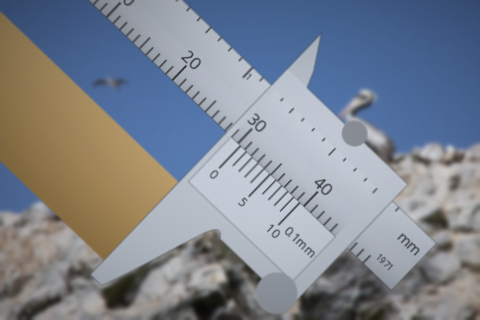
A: 30.4 mm
